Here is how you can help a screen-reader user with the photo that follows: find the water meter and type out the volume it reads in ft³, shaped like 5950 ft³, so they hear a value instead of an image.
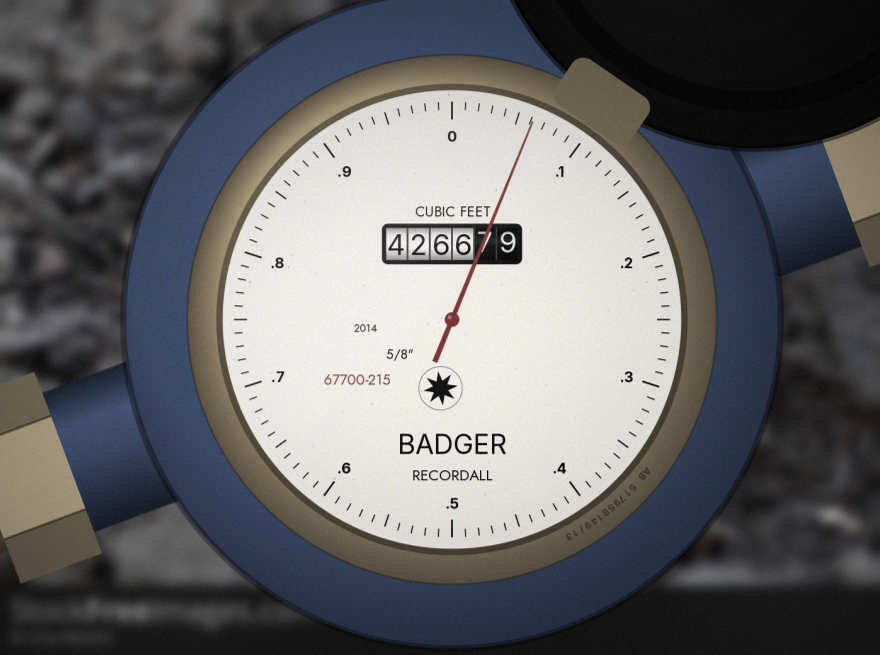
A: 426679.06 ft³
